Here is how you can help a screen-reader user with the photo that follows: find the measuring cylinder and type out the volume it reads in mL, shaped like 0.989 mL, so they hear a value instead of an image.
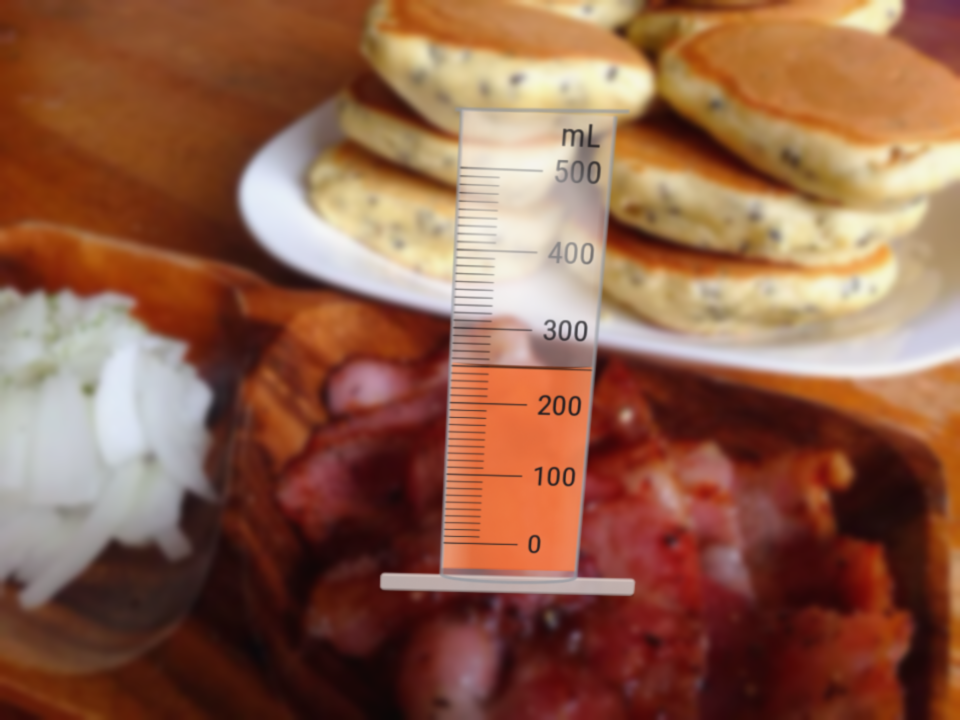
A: 250 mL
